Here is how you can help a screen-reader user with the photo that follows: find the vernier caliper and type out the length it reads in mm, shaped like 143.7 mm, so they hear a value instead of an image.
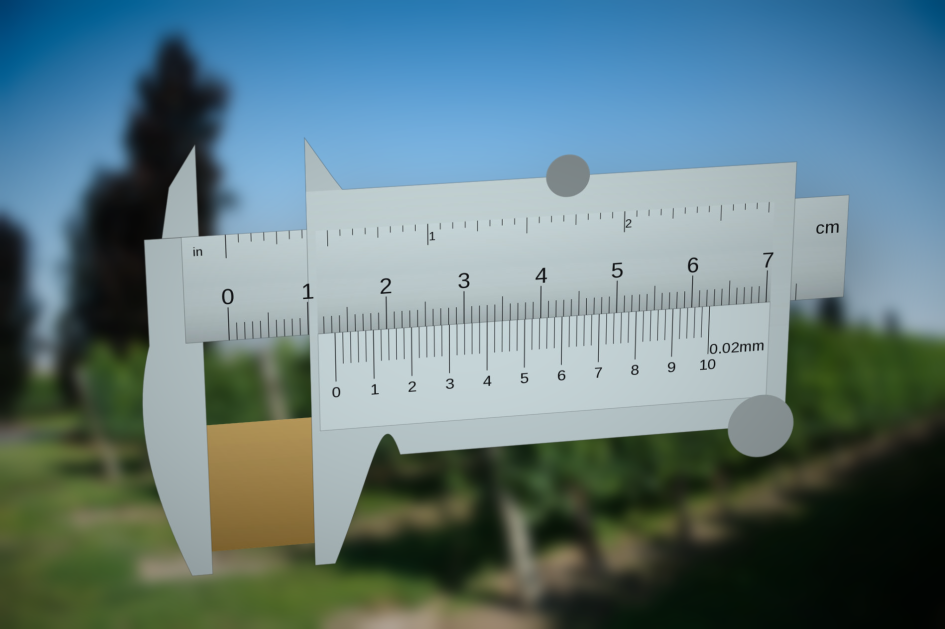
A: 13.4 mm
